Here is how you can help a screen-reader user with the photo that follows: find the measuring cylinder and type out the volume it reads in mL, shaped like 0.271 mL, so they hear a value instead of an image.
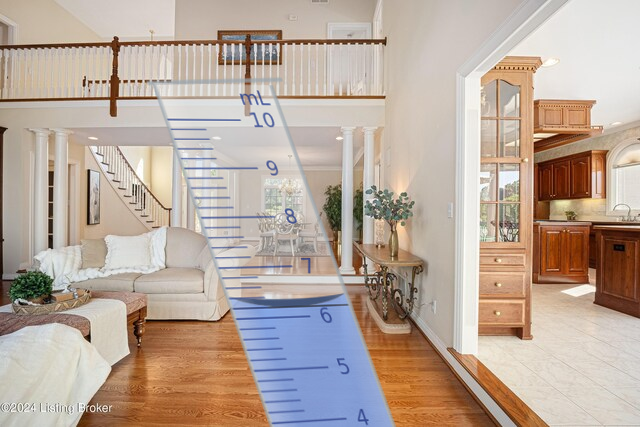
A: 6.2 mL
